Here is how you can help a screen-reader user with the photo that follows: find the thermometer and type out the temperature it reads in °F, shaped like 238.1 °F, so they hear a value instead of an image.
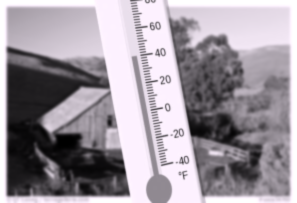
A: 40 °F
